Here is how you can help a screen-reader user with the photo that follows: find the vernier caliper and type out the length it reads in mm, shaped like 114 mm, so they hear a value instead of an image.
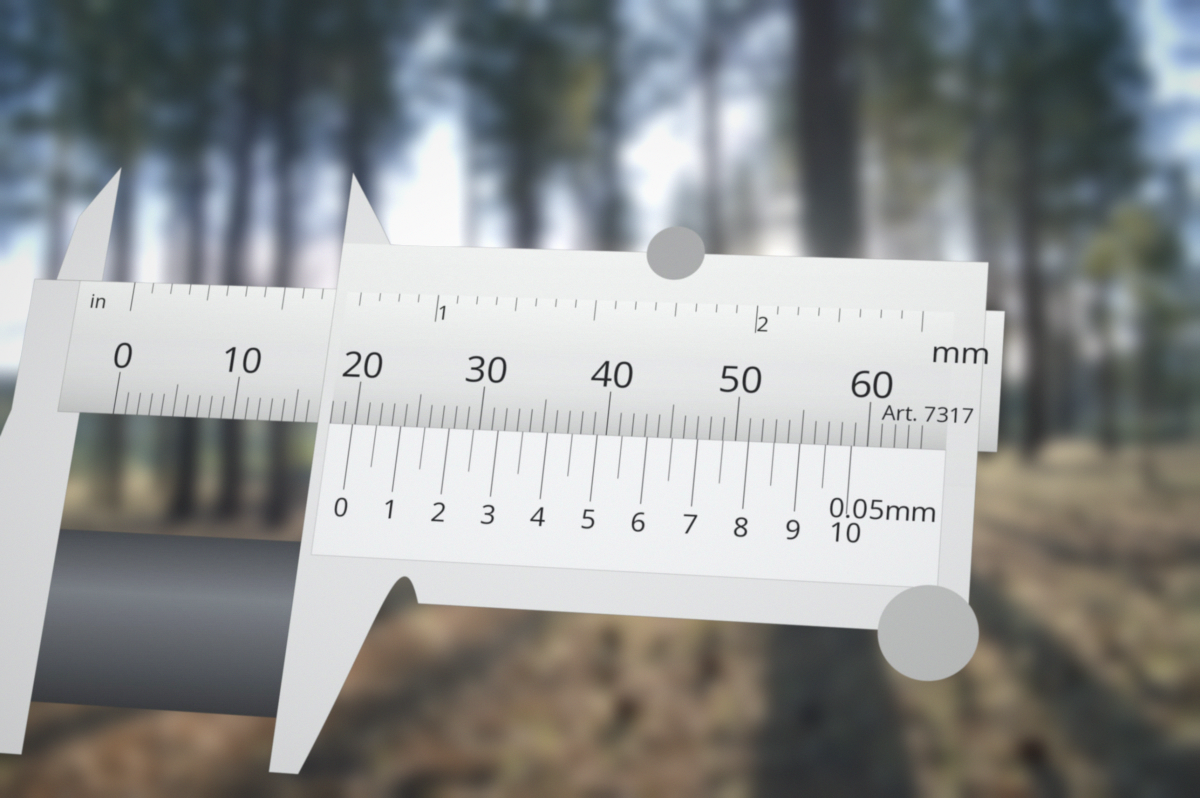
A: 19.8 mm
